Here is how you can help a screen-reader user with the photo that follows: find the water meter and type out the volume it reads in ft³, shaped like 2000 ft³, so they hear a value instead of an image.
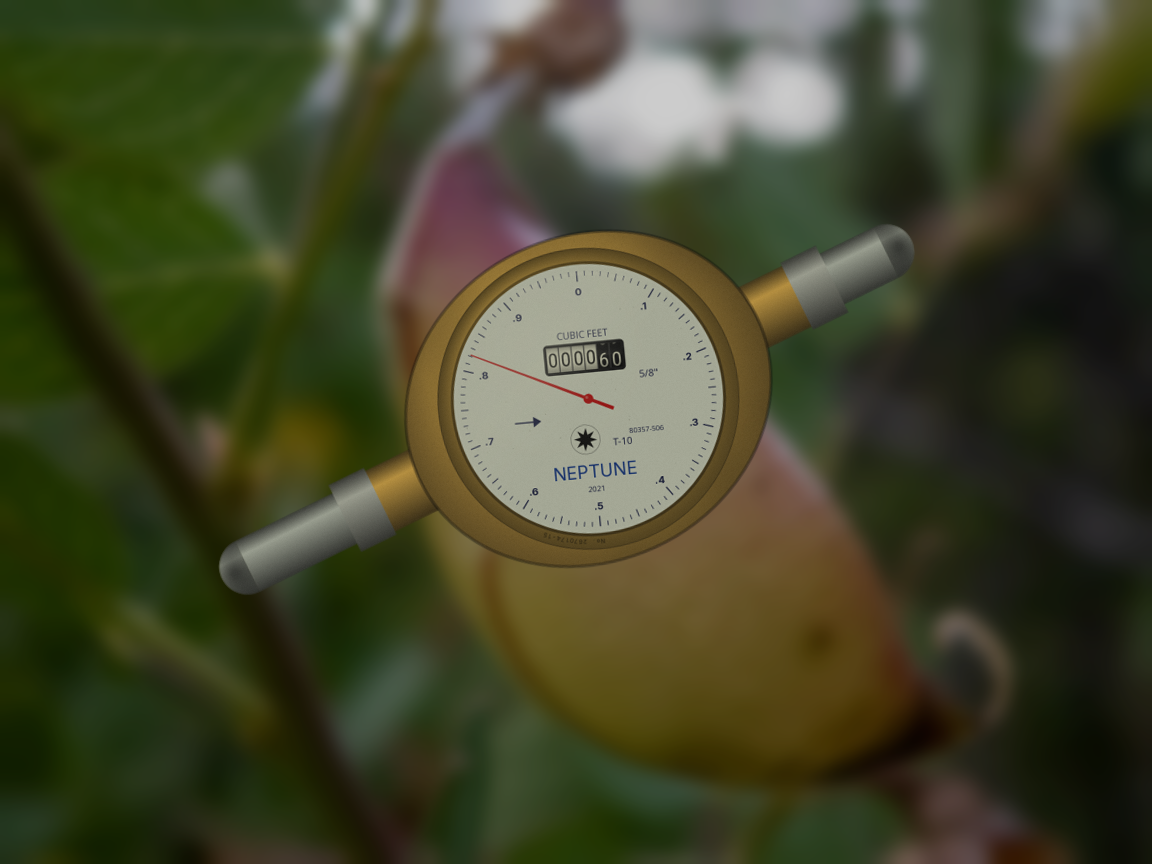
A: 59.82 ft³
